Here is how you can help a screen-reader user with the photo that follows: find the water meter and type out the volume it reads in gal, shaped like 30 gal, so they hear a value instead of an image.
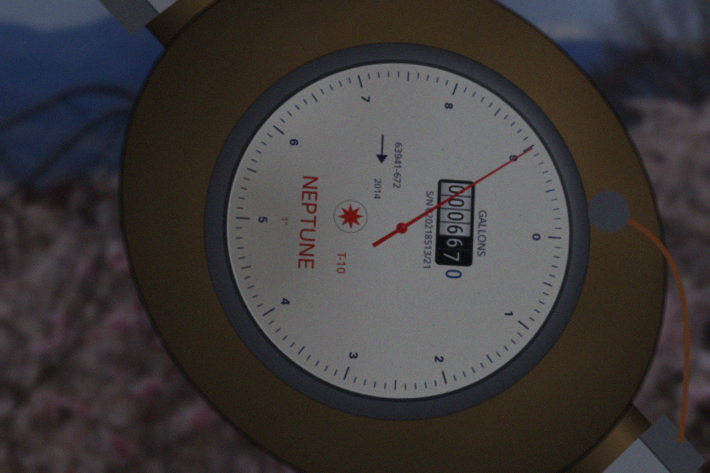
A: 6669.0 gal
